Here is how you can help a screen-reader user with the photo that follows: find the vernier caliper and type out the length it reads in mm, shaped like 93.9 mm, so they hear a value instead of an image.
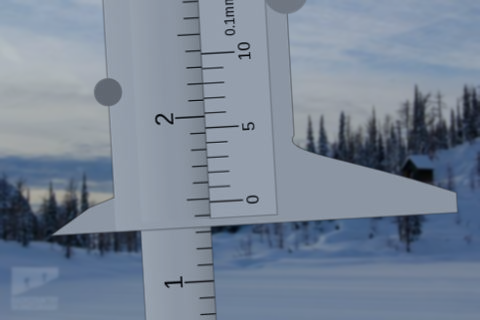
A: 14.8 mm
